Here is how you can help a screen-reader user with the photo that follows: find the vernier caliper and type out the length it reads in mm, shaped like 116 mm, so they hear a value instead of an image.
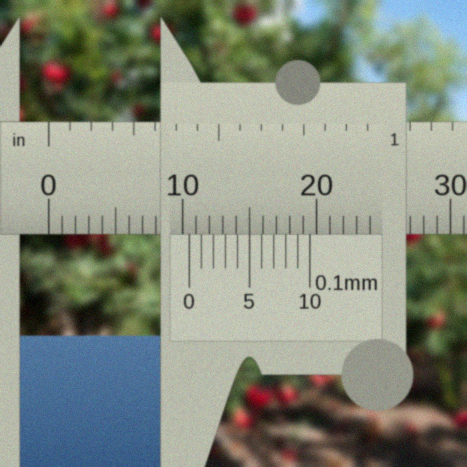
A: 10.5 mm
